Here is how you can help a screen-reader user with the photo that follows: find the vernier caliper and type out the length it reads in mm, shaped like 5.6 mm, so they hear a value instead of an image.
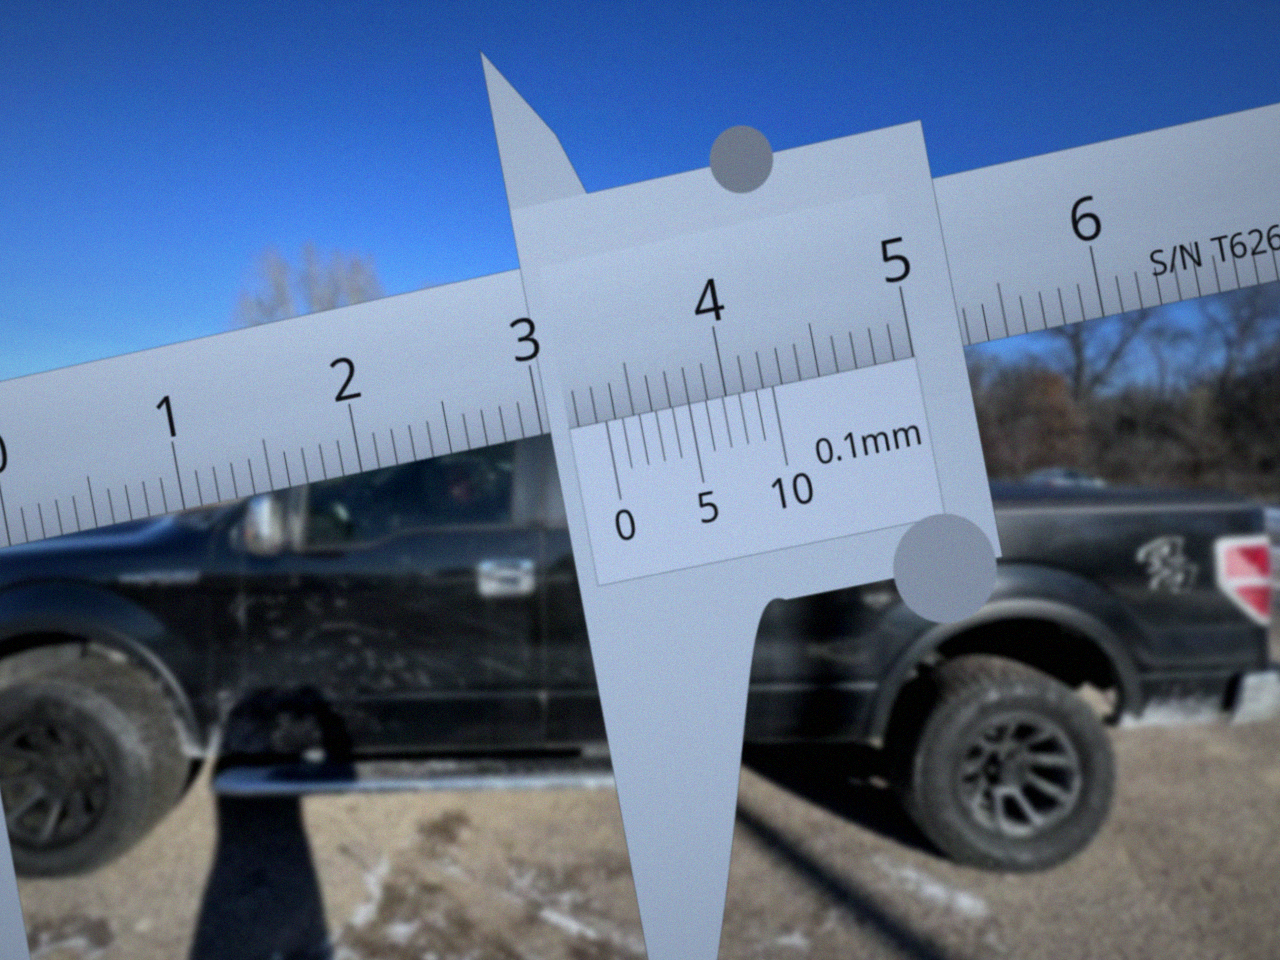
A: 33.5 mm
